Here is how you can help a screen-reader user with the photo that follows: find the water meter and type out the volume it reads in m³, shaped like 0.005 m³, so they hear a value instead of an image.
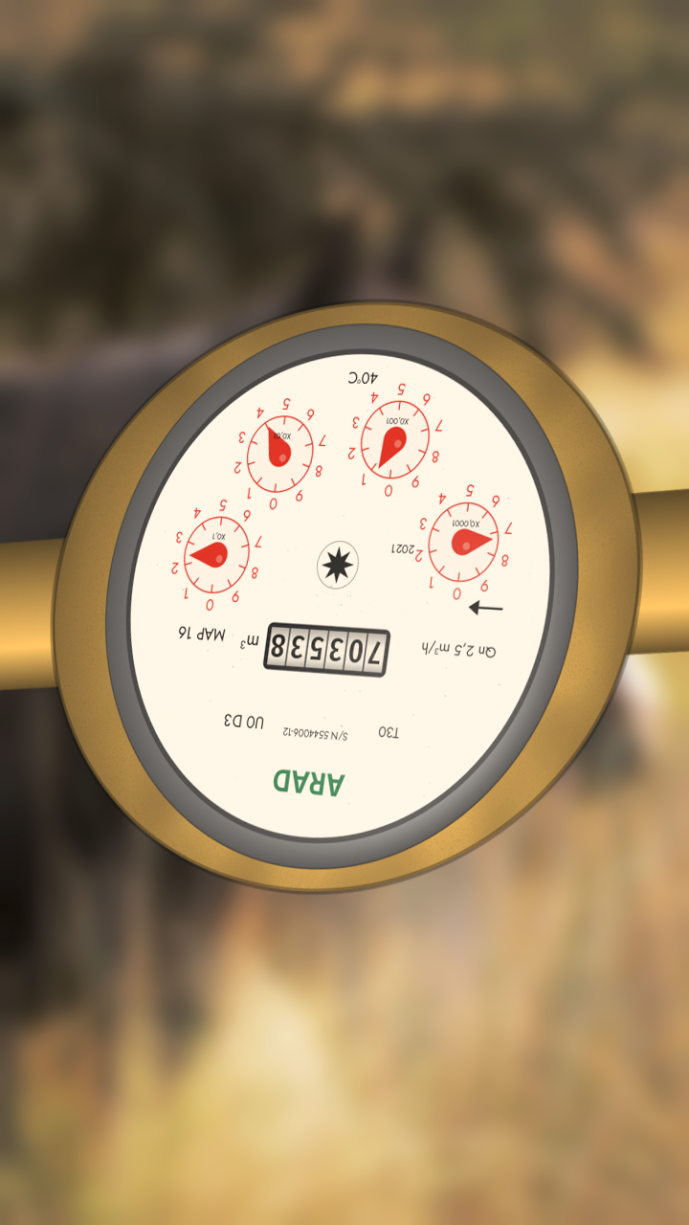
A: 703538.2407 m³
